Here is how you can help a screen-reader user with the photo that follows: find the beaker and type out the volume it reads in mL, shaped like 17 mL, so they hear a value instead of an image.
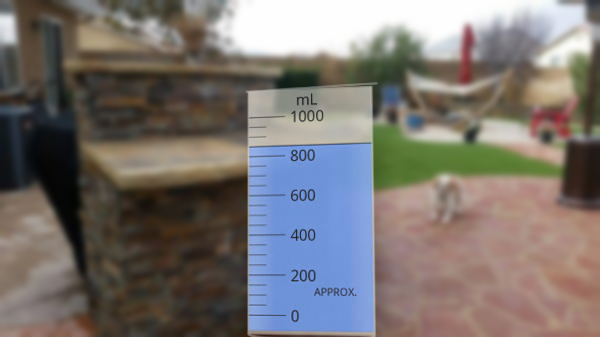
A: 850 mL
